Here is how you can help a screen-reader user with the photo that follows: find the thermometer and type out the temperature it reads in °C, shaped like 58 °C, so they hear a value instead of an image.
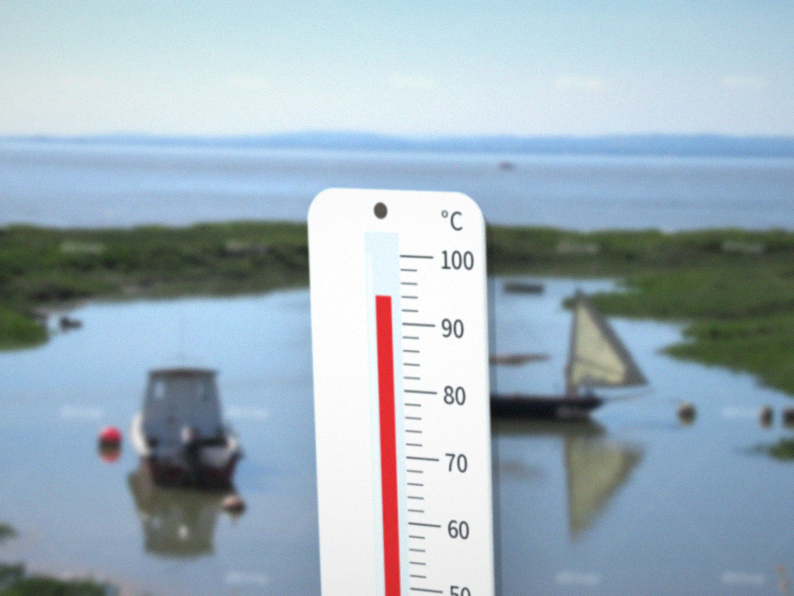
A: 94 °C
